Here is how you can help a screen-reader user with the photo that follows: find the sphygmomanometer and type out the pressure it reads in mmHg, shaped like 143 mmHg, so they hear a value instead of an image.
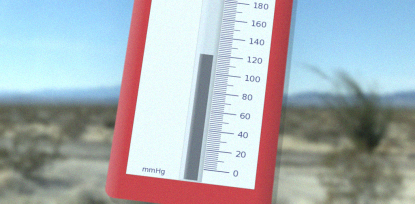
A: 120 mmHg
